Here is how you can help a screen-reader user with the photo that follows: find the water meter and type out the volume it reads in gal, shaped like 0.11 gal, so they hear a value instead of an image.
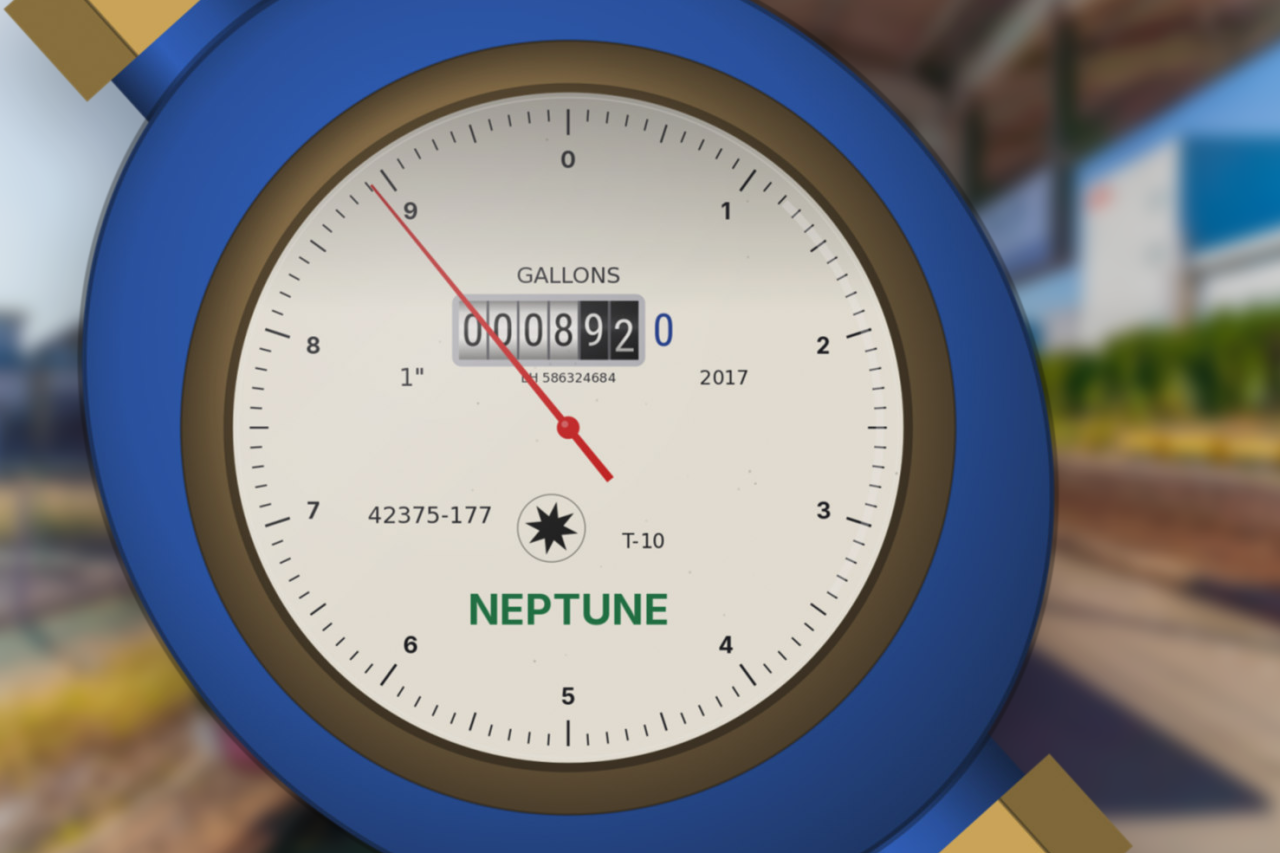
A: 8918.9 gal
